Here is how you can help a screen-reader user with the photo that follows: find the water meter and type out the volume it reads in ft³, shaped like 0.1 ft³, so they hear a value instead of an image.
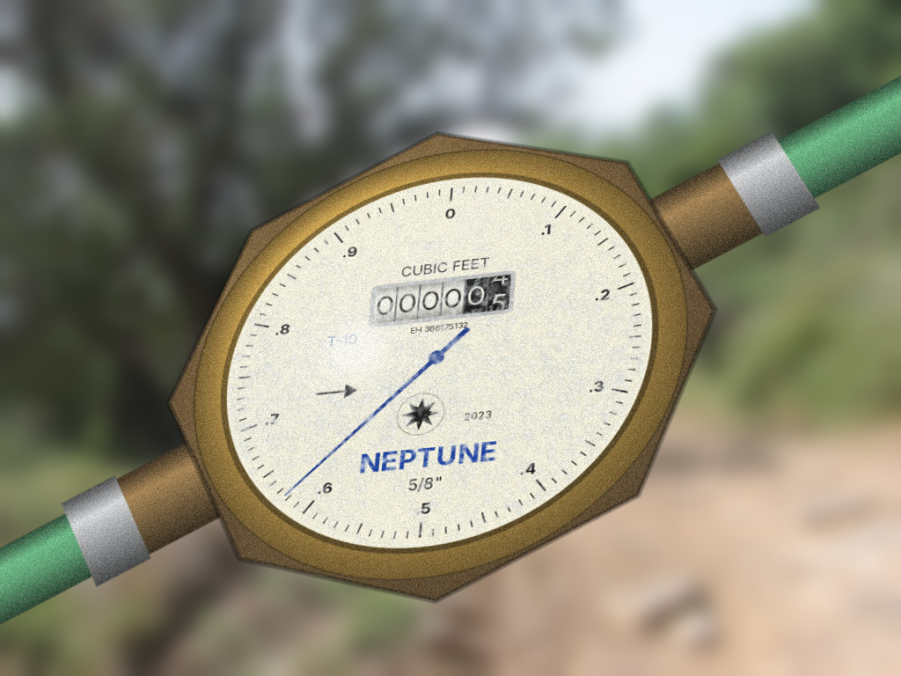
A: 4.62 ft³
